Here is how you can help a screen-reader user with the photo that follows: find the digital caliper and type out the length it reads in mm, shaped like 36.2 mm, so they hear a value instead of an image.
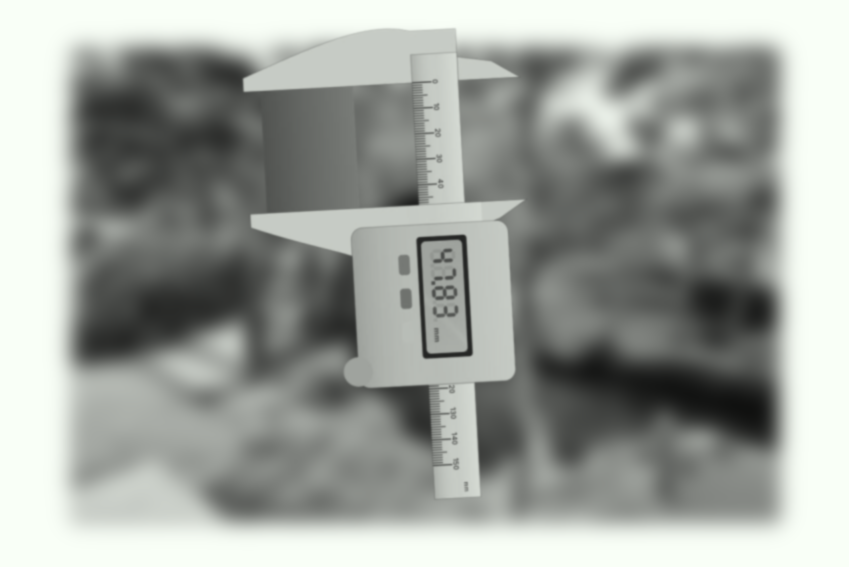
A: 47.83 mm
